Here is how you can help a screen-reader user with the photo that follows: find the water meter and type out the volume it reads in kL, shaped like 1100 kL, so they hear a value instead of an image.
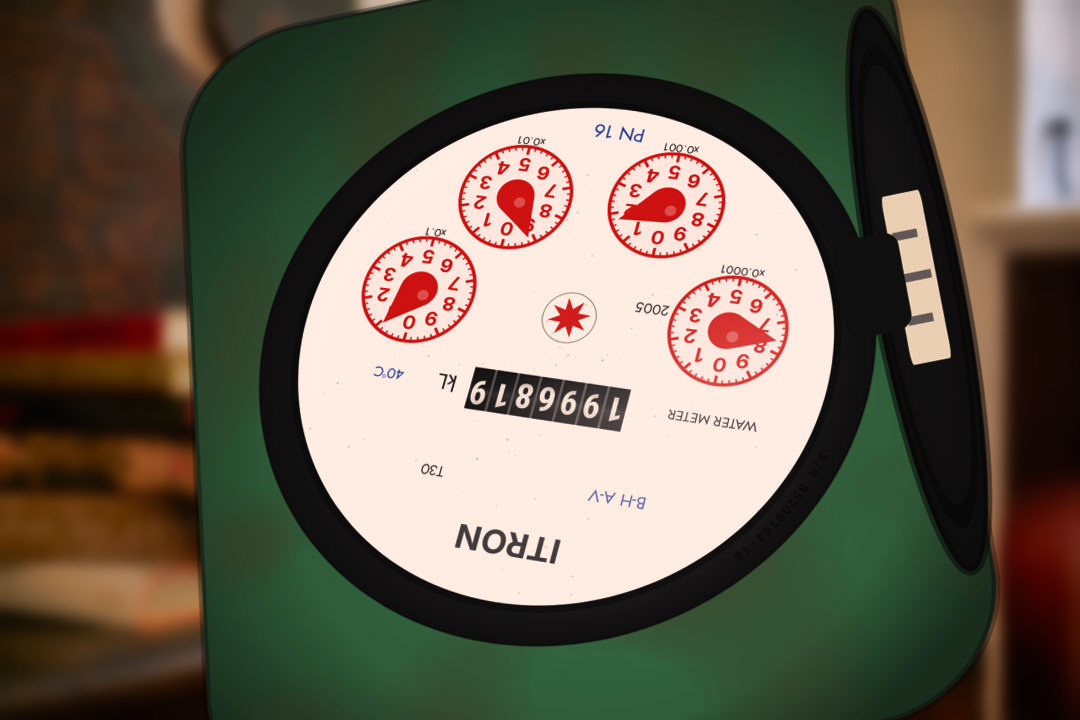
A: 1996819.0917 kL
